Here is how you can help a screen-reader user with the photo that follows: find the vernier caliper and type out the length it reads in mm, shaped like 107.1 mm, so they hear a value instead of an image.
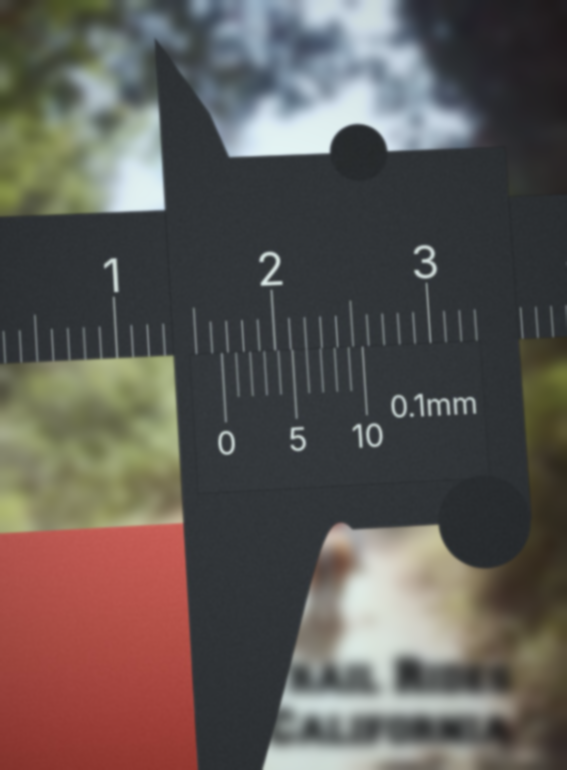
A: 16.6 mm
